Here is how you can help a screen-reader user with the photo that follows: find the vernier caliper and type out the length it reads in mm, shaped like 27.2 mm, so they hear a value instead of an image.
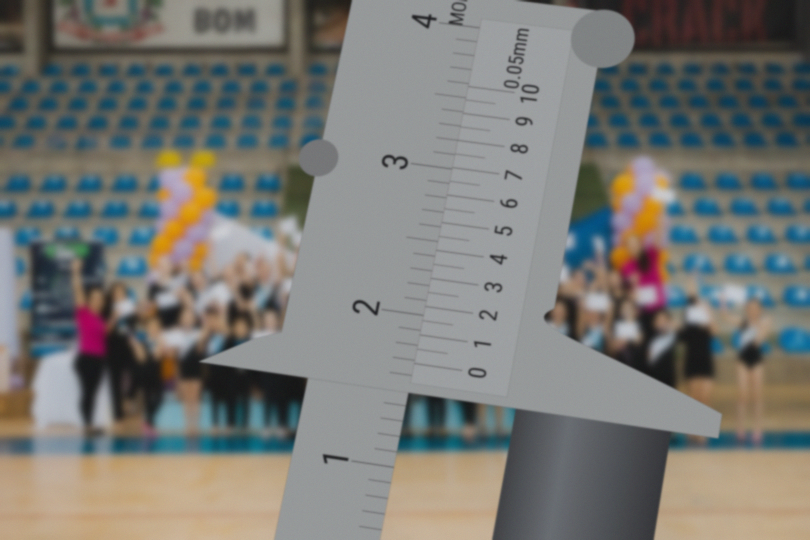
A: 16.8 mm
